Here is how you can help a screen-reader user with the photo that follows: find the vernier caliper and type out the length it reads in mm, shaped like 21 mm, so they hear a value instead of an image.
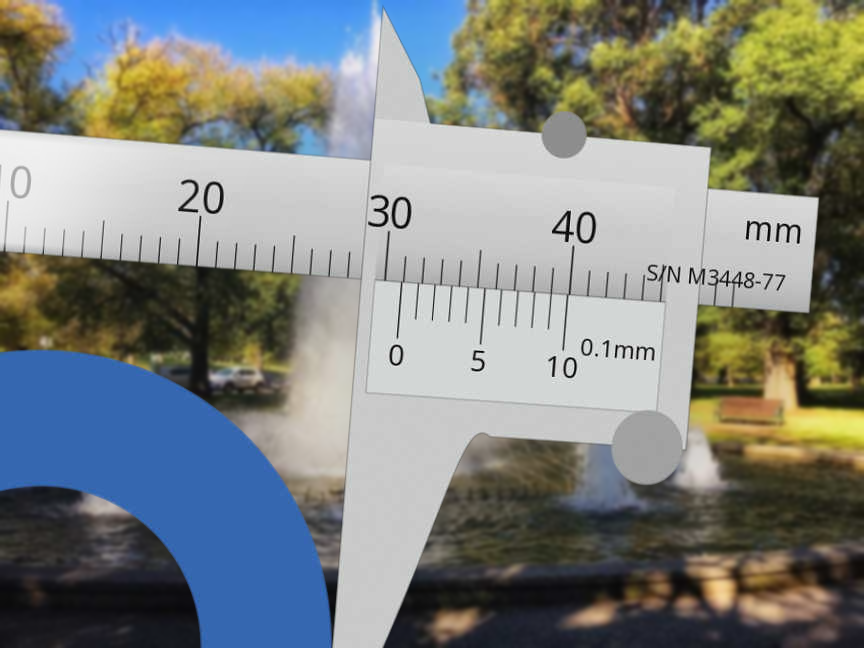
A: 30.9 mm
